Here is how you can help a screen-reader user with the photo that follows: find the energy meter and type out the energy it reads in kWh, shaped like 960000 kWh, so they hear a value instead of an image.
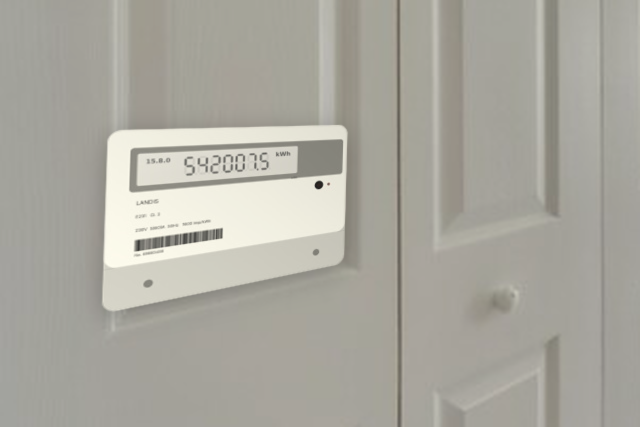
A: 542007.5 kWh
